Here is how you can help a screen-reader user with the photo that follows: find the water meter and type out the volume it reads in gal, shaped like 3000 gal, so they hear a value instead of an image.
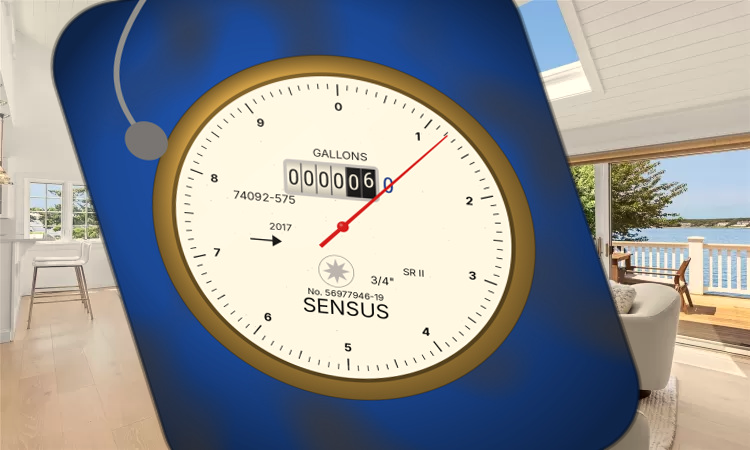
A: 61.2 gal
